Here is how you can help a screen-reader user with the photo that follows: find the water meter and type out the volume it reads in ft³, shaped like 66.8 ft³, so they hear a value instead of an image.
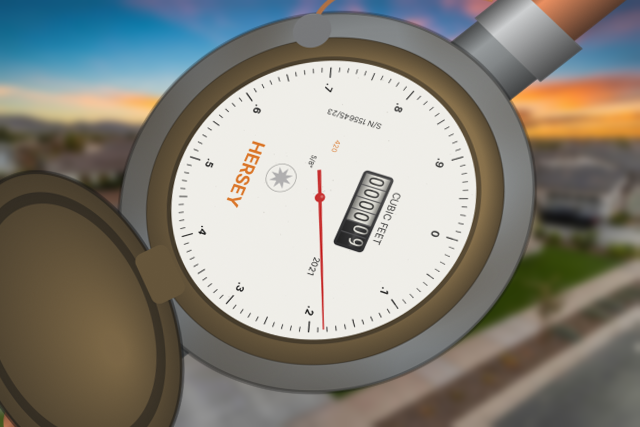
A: 9.18 ft³
